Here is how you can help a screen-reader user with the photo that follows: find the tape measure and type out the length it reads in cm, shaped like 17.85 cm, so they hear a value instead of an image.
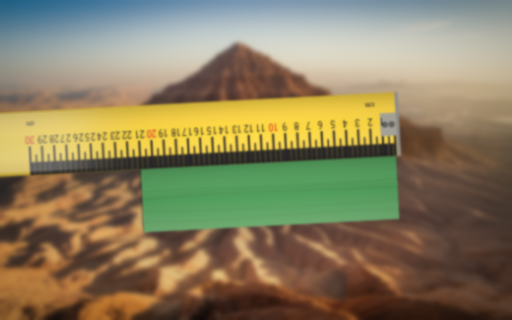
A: 21 cm
